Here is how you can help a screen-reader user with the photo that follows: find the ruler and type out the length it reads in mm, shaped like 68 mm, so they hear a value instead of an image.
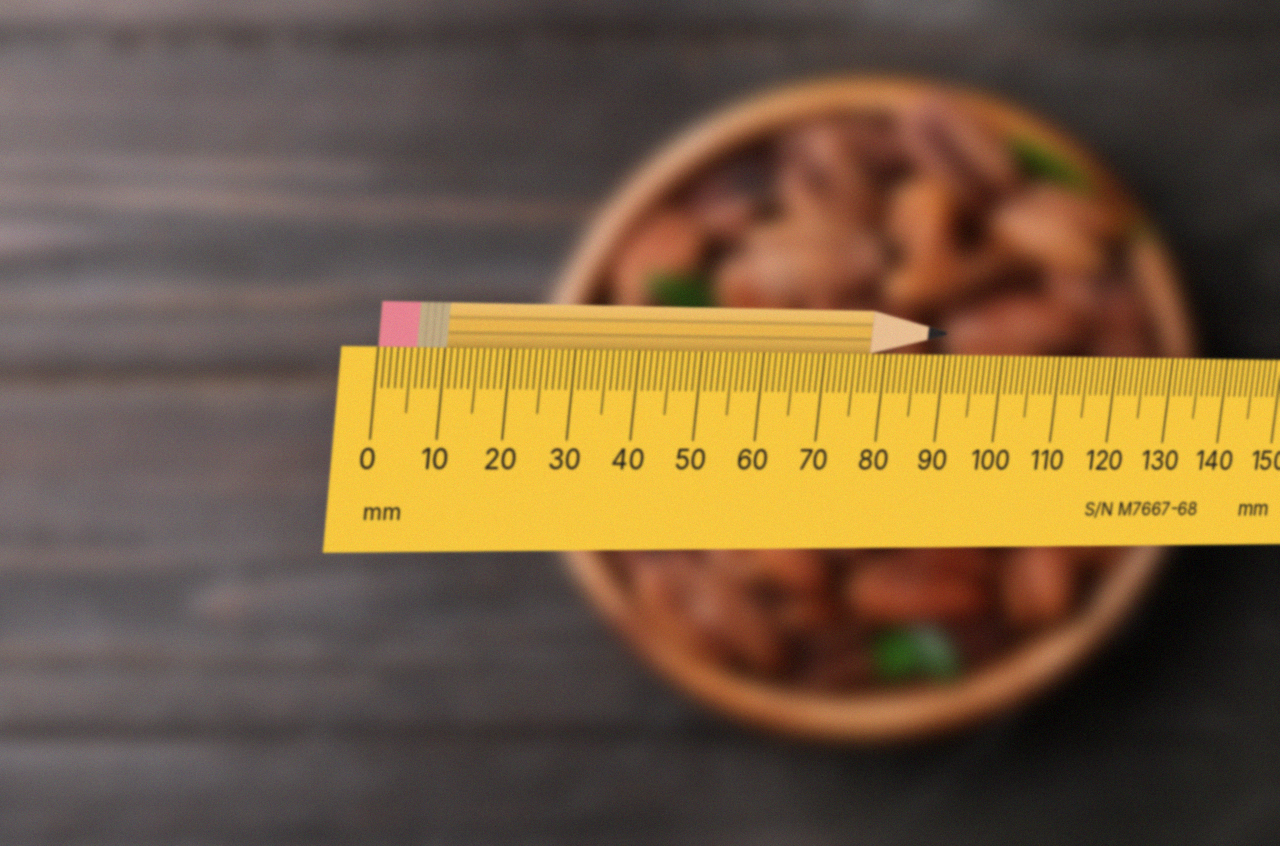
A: 90 mm
